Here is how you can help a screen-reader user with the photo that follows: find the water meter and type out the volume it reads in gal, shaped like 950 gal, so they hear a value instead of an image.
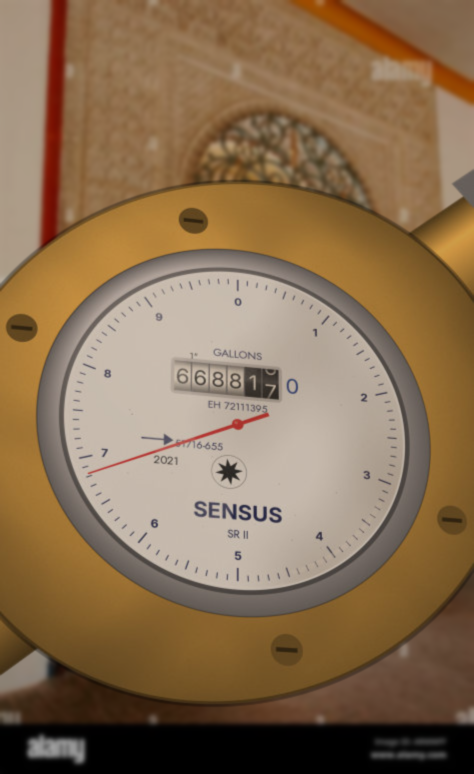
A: 6688166.8 gal
